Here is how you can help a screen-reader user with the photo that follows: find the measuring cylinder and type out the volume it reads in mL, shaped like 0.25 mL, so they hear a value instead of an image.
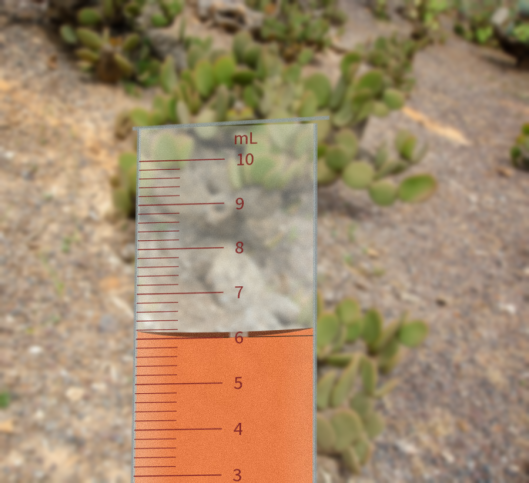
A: 6 mL
